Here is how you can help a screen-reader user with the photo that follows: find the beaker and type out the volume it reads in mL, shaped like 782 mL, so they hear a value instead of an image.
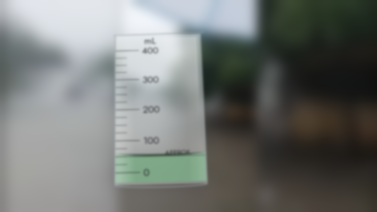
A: 50 mL
